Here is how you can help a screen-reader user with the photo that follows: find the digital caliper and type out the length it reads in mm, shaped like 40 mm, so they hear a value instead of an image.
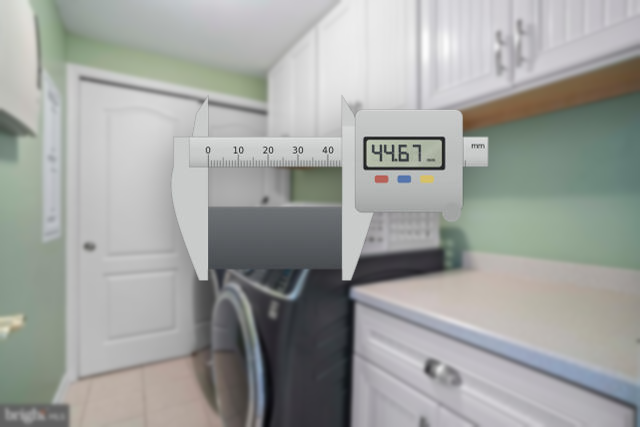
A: 44.67 mm
